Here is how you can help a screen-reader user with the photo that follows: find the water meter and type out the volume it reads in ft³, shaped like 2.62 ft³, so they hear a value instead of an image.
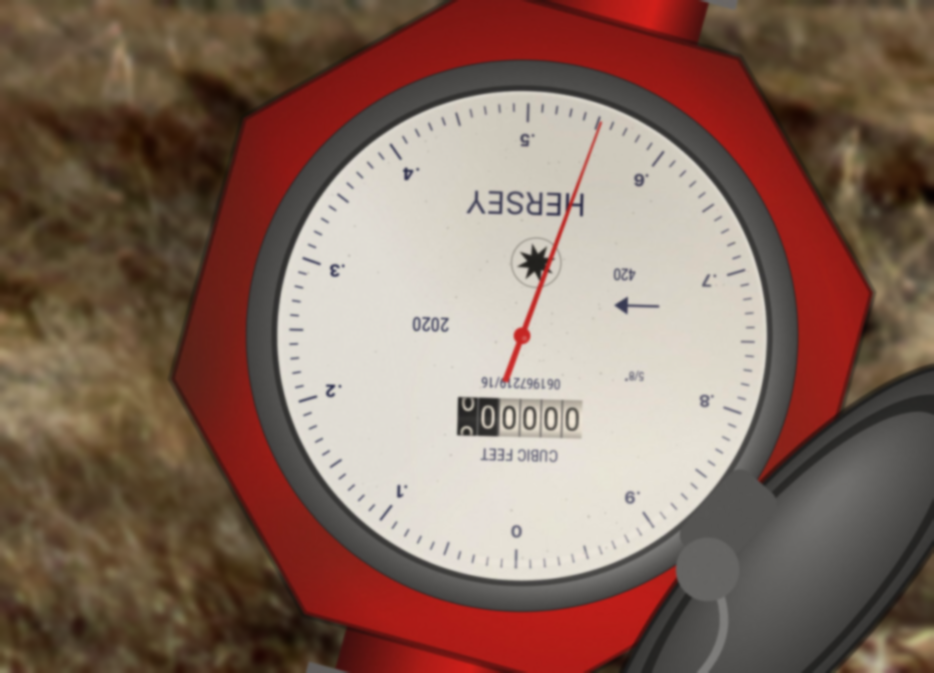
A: 8.55 ft³
